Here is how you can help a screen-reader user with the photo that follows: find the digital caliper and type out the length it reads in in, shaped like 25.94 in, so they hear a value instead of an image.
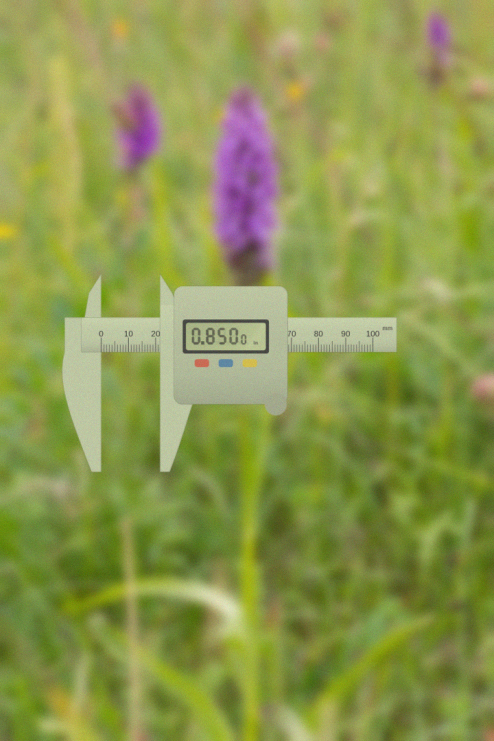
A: 0.8500 in
